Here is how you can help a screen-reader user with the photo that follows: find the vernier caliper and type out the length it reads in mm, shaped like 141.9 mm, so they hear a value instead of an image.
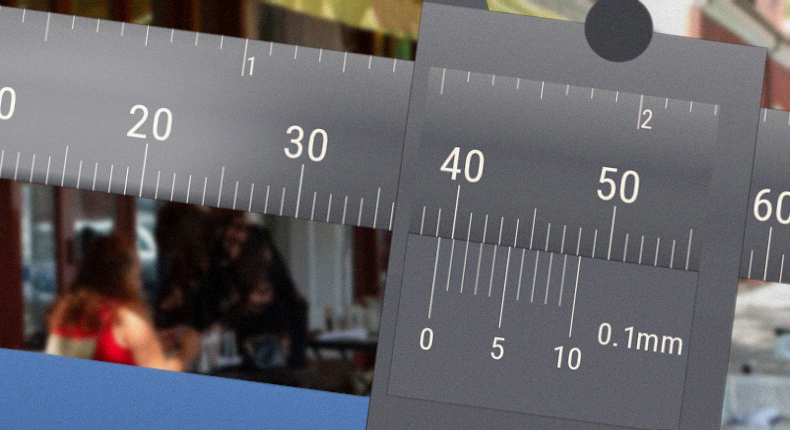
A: 39.2 mm
